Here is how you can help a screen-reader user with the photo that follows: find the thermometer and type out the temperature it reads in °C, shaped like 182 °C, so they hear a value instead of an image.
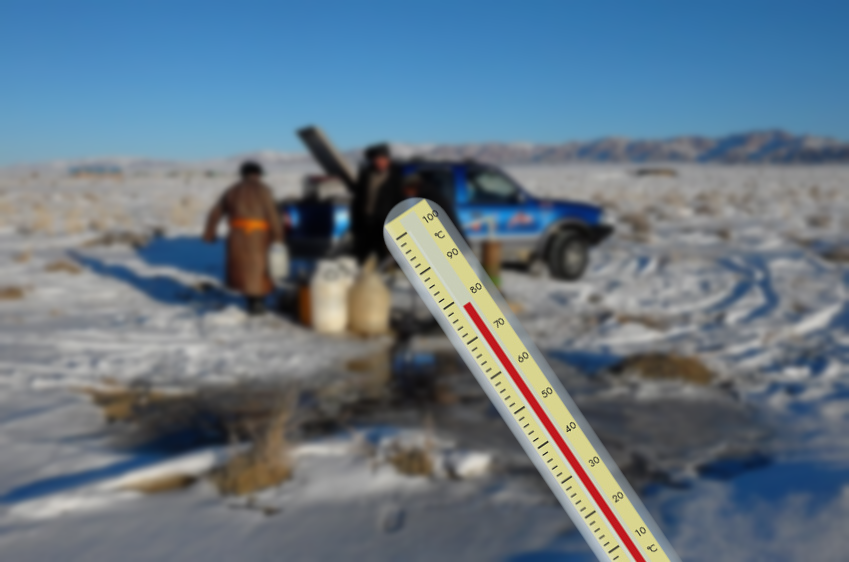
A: 78 °C
